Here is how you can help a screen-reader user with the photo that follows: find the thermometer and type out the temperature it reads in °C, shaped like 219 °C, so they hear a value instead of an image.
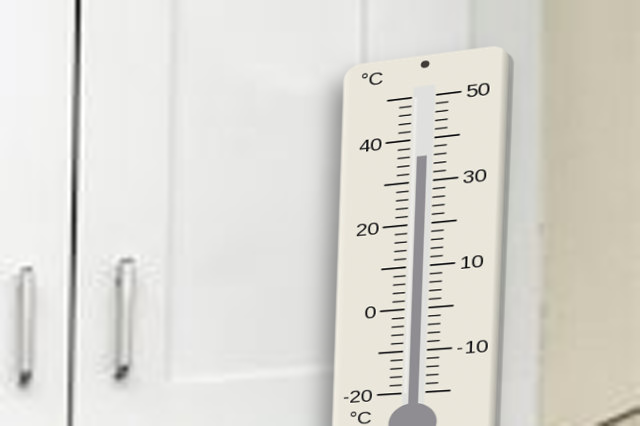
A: 36 °C
